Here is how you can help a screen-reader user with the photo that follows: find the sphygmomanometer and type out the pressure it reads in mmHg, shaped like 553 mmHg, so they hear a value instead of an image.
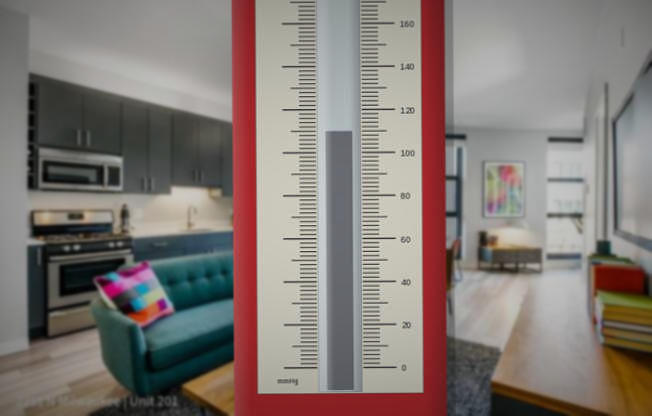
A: 110 mmHg
